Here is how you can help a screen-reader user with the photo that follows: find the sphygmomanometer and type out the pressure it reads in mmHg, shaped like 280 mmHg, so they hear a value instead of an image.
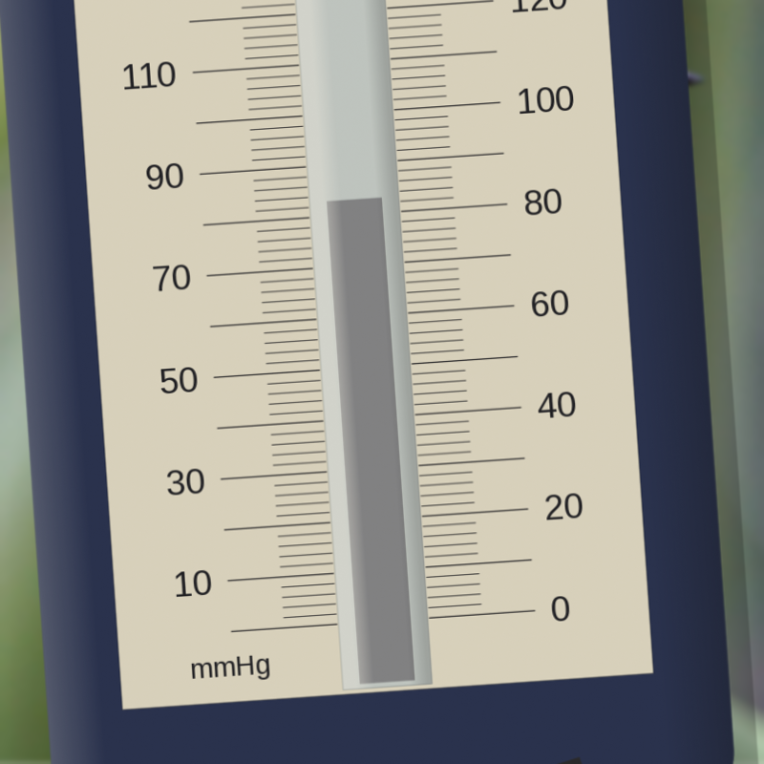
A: 83 mmHg
